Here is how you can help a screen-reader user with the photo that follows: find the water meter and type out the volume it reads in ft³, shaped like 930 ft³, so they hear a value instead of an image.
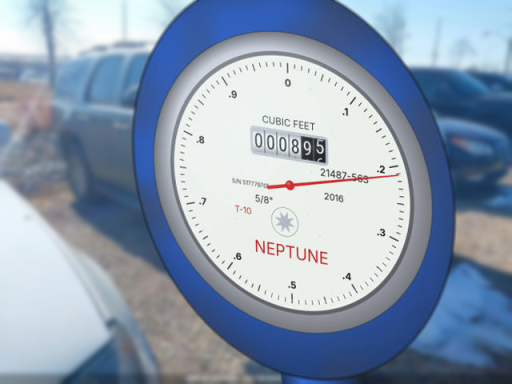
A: 895.21 ft³
